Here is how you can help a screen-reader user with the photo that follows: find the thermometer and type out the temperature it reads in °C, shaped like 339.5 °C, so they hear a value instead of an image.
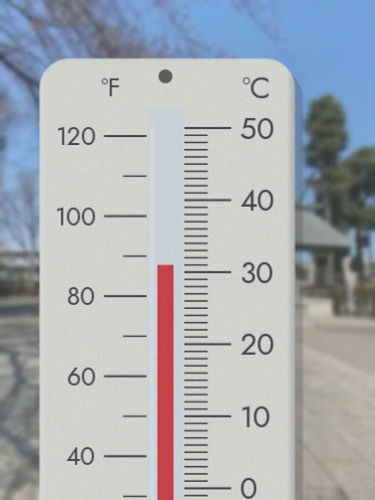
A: 31 °C
